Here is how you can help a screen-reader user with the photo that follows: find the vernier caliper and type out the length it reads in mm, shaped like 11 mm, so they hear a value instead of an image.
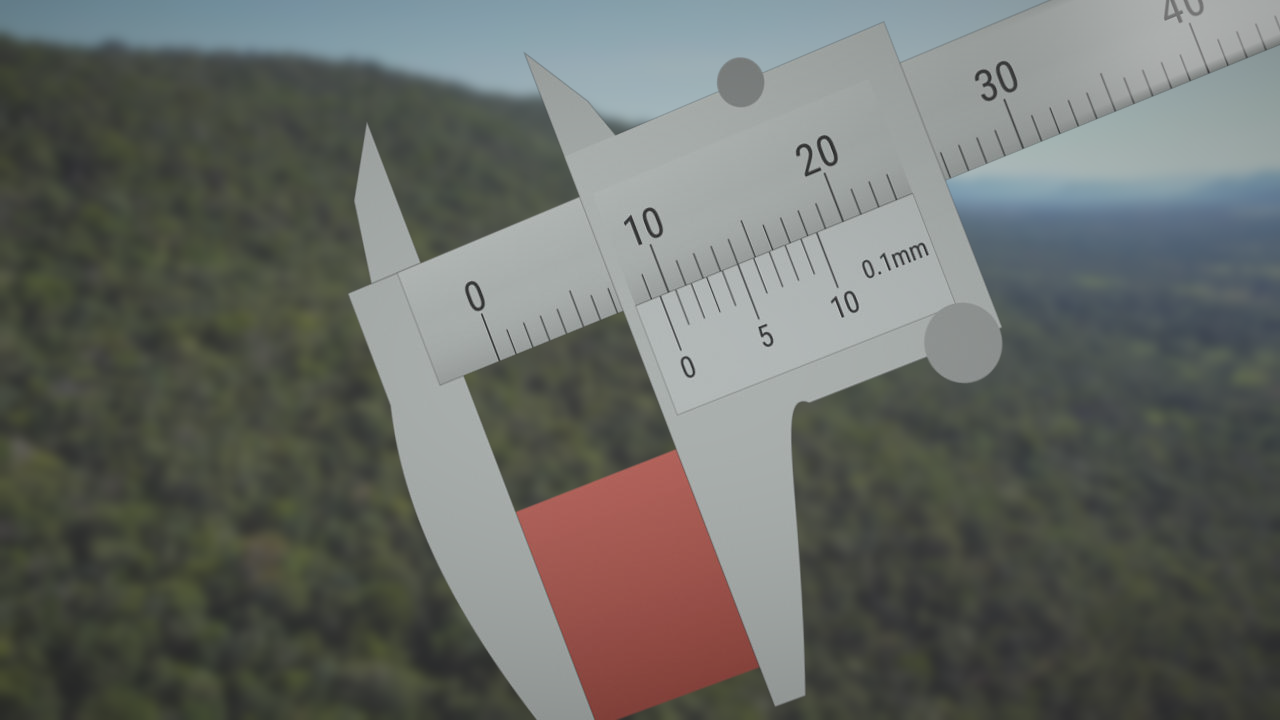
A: 9.5 mm
